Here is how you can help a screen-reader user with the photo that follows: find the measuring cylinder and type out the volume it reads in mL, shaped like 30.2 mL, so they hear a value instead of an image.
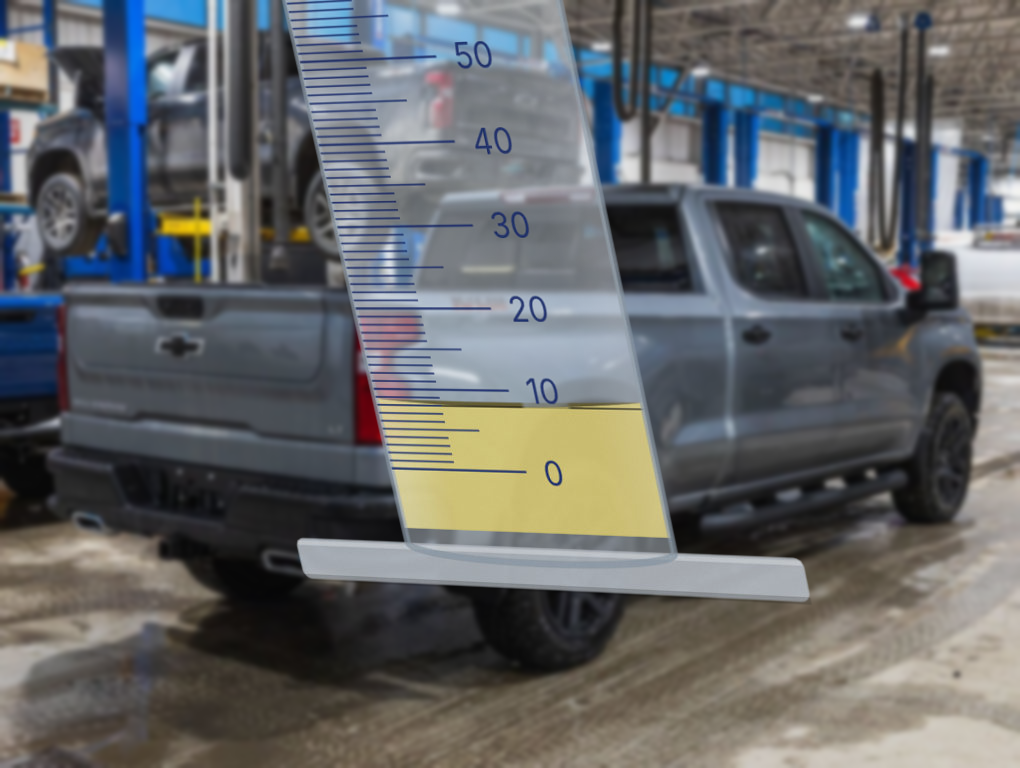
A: 8 mL
